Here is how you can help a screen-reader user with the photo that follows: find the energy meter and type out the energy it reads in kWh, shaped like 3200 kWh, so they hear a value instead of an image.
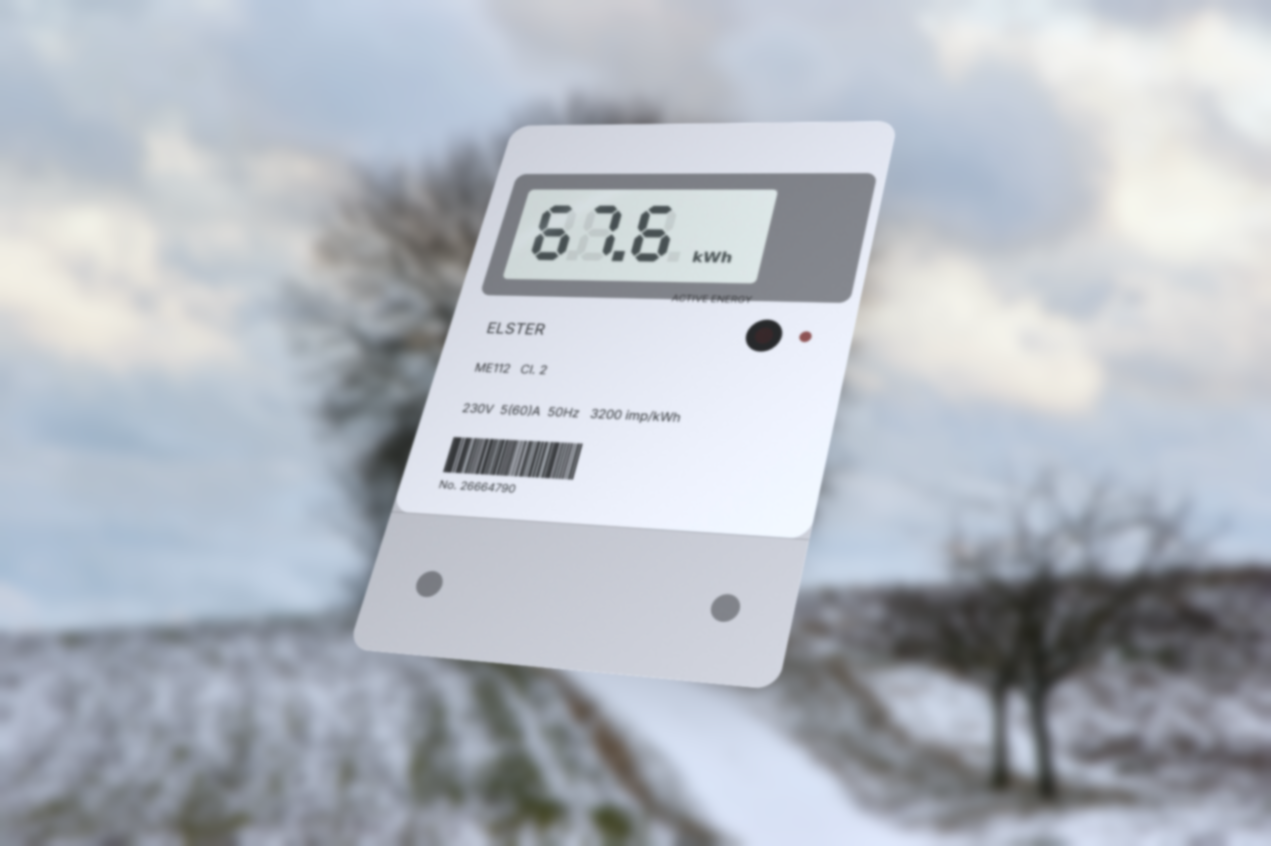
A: 67.6 kWh
